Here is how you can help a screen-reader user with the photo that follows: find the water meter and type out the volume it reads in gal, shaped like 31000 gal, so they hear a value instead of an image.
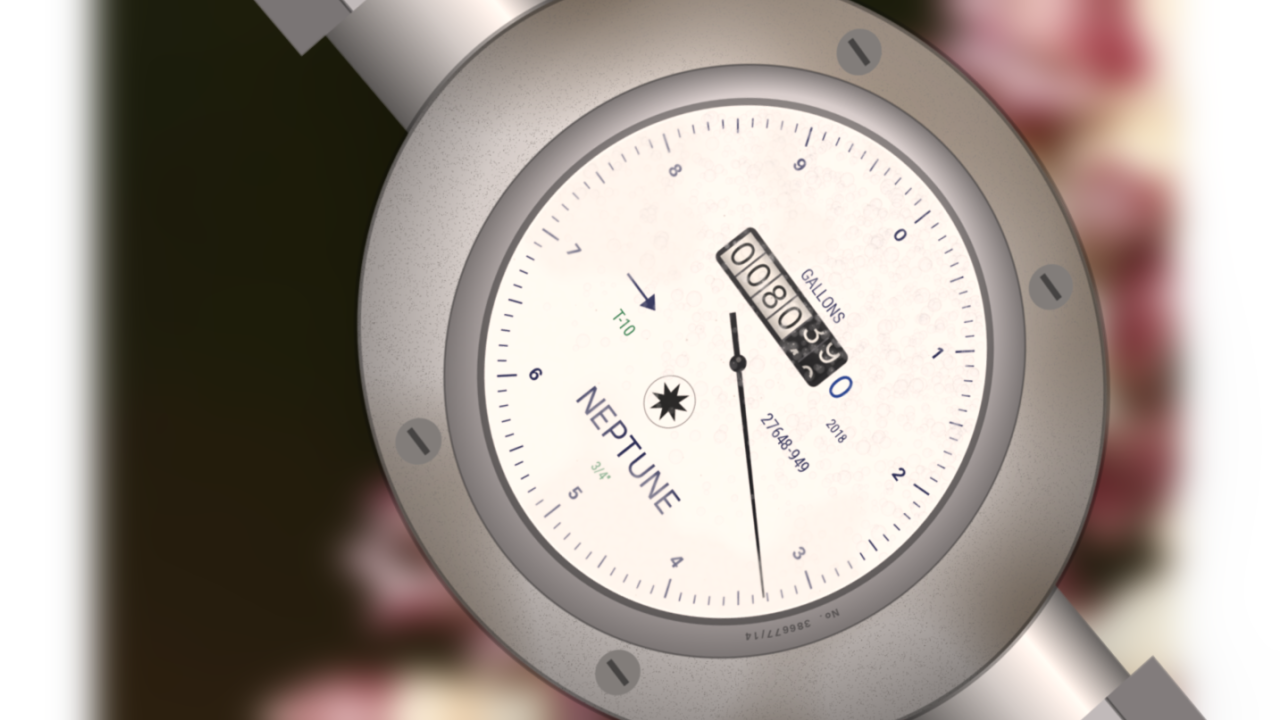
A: 80393.3 gal
